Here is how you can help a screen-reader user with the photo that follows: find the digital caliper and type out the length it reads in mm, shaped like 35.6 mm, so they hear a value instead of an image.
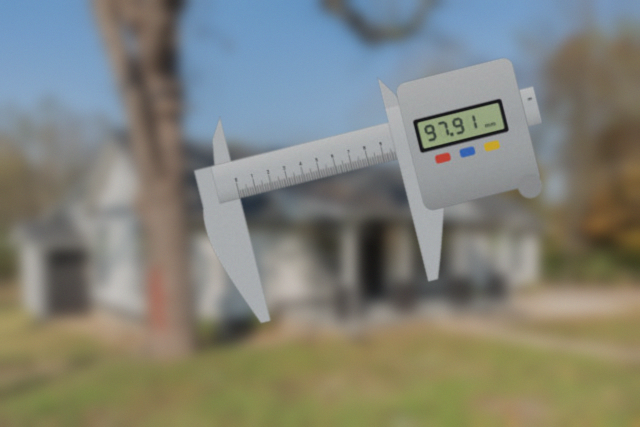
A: 97.91 mm
